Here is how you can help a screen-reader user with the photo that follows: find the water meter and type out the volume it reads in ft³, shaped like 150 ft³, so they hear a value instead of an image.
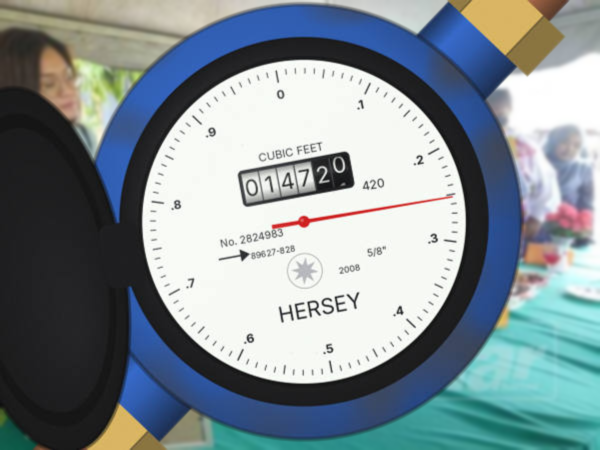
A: 14720.25 ft³
